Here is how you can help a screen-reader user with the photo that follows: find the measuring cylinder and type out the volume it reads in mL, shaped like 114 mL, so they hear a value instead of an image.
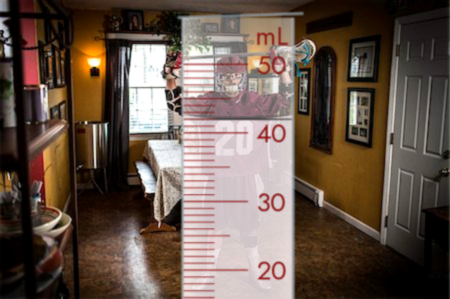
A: 42 mL
